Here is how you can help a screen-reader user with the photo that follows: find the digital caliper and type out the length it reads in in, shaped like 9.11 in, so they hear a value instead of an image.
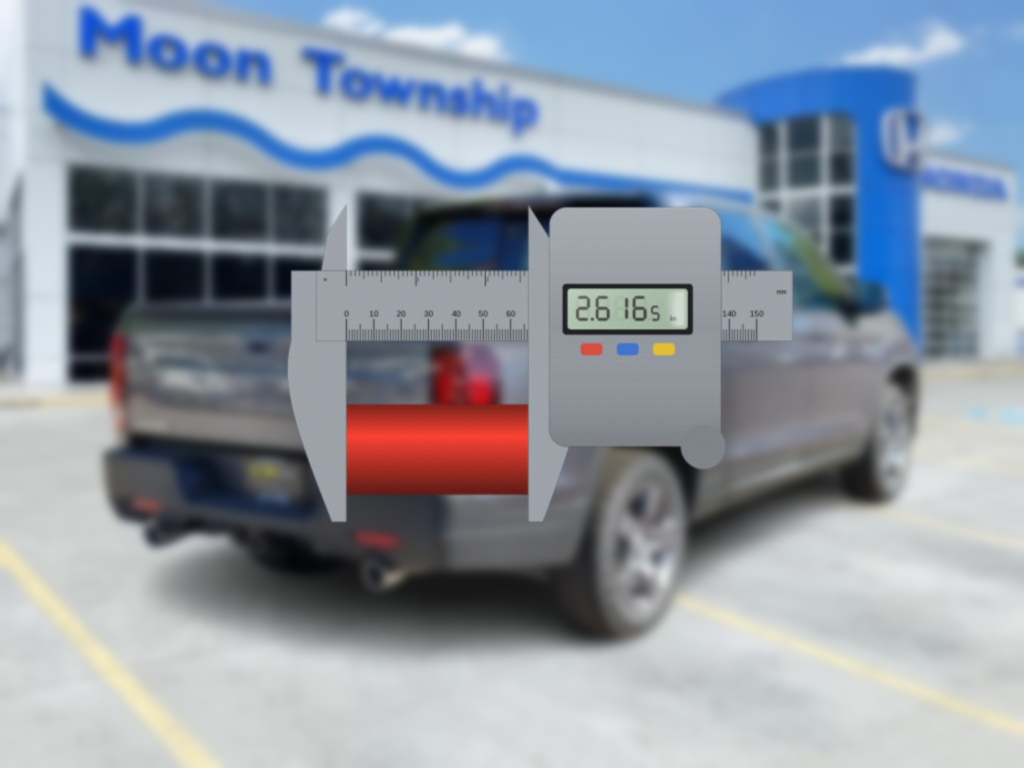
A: 2.6165 in
